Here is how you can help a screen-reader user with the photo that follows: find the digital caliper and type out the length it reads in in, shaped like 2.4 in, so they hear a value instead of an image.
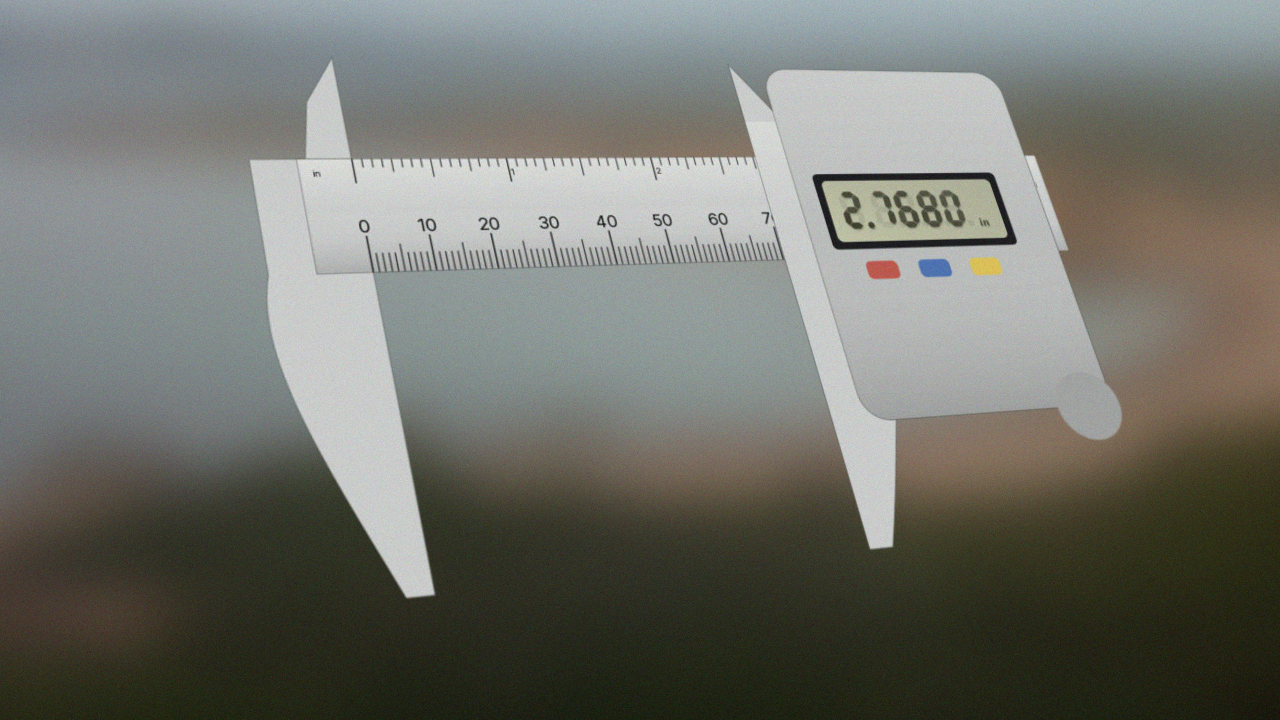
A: 2.7680 in
